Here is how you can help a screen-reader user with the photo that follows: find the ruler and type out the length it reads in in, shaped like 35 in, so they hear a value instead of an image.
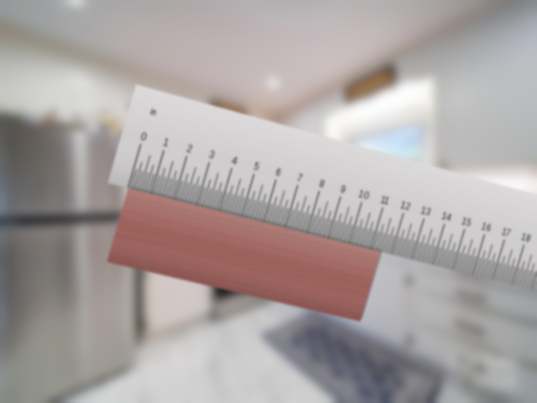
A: 11.5 in
